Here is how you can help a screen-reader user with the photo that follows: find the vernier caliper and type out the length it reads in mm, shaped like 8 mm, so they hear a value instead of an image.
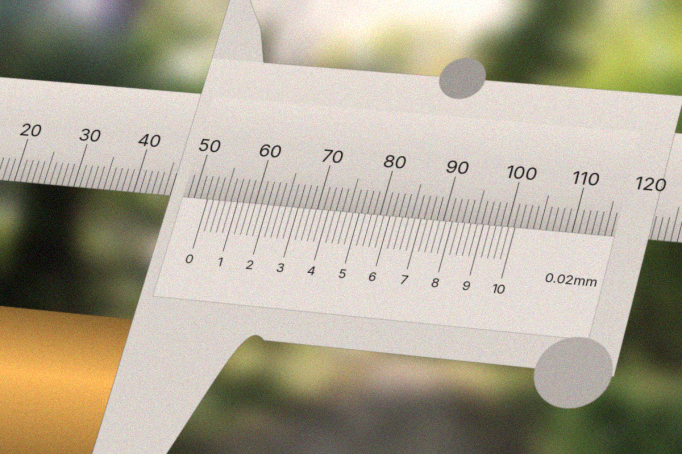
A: 52.2 mm
